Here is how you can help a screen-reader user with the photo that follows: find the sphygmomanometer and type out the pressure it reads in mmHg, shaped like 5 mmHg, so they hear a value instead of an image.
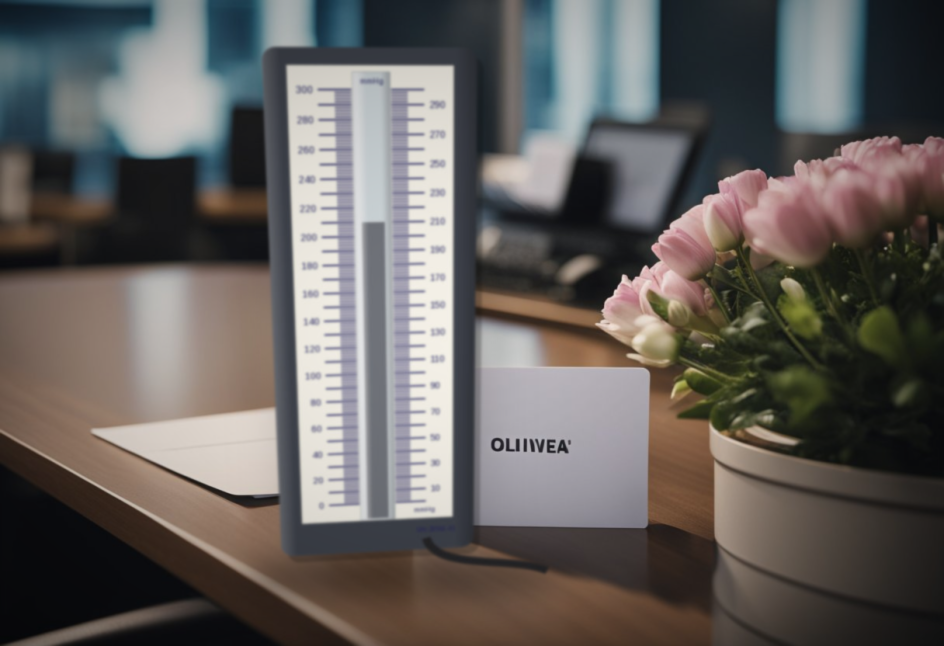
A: 210 mmHg
